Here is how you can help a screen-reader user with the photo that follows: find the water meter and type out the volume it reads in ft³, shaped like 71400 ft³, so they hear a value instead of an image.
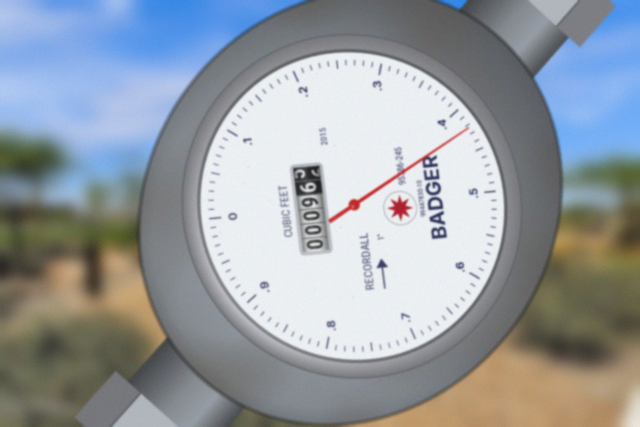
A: 965.42 ft³
